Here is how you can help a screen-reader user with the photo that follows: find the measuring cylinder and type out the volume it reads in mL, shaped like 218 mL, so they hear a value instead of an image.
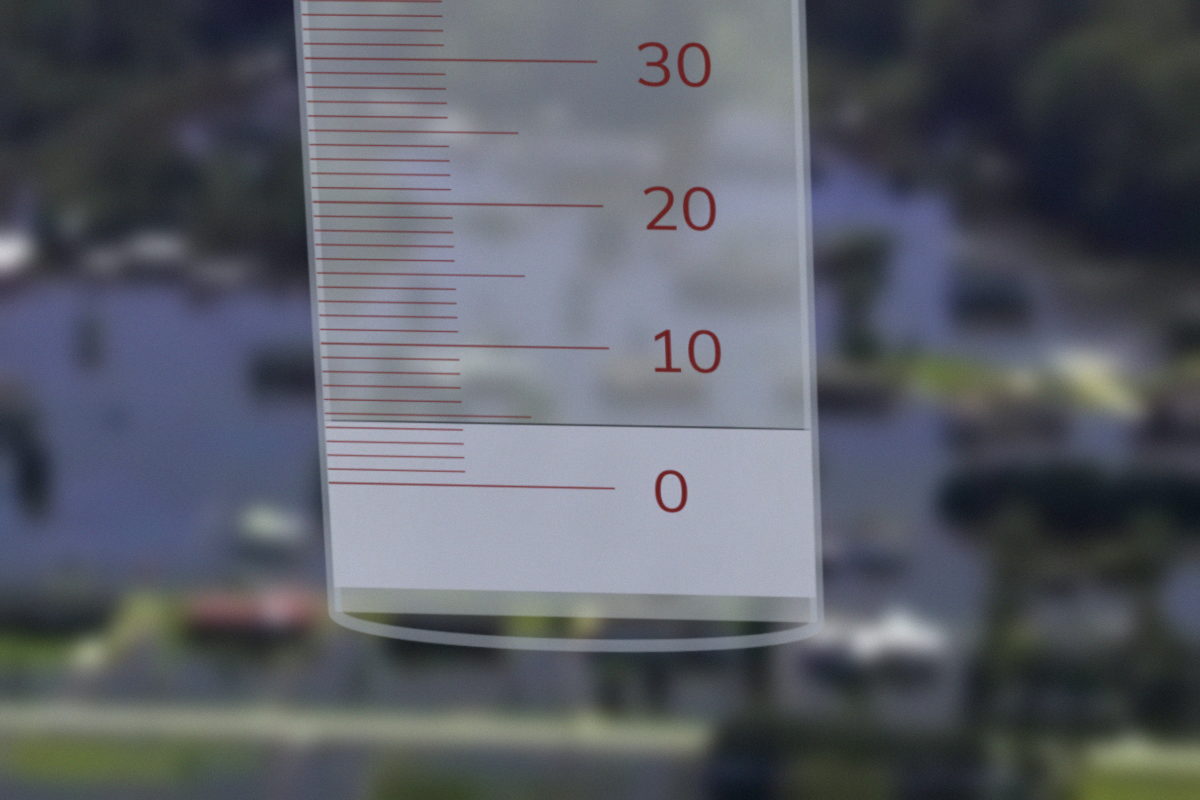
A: 4.5 mL
